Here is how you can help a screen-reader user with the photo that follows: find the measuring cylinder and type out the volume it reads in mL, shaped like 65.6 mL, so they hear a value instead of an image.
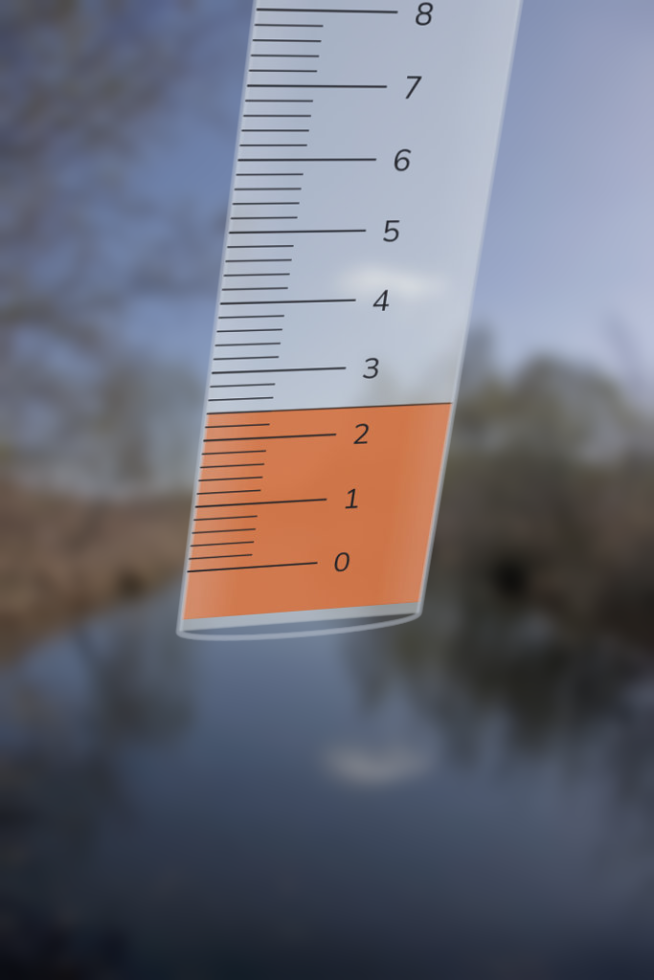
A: 2.4 mL
